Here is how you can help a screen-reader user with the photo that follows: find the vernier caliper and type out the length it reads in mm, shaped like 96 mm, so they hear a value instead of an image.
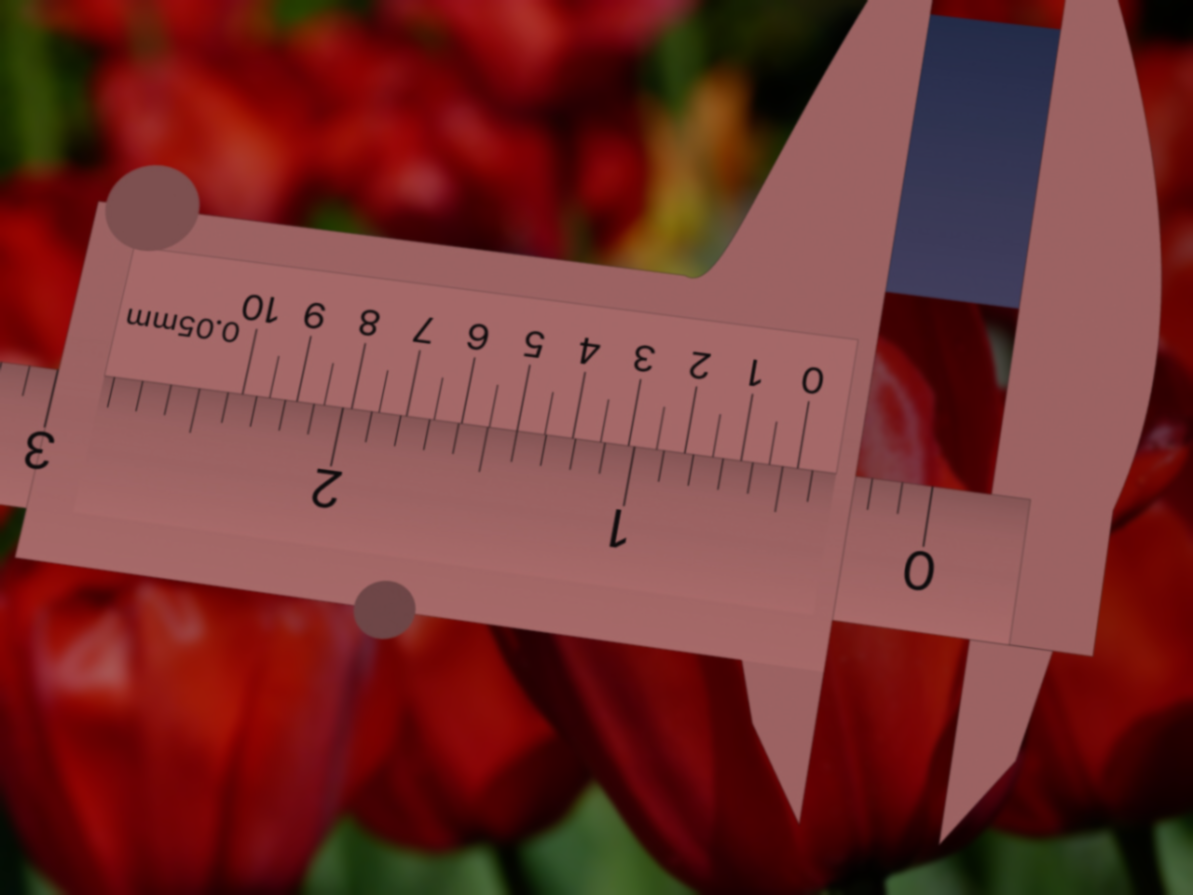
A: 4.50 mm
